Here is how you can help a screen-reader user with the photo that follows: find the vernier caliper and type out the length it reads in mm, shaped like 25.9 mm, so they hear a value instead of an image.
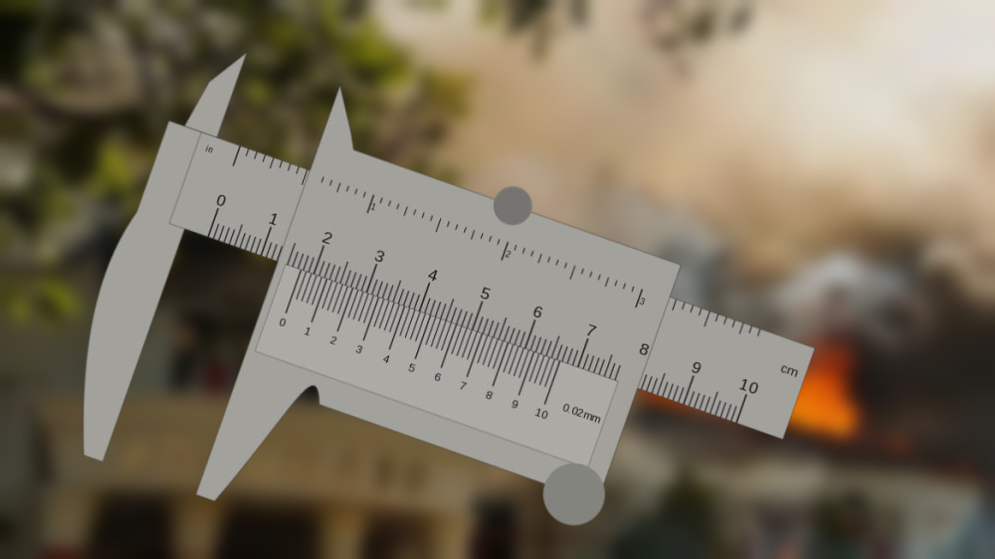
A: 17.6 mm
